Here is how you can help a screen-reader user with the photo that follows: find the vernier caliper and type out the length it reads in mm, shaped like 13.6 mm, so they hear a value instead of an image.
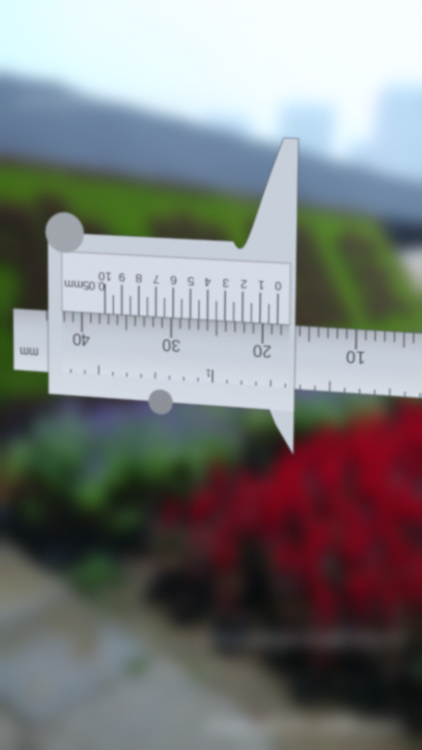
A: 18.4 mm
